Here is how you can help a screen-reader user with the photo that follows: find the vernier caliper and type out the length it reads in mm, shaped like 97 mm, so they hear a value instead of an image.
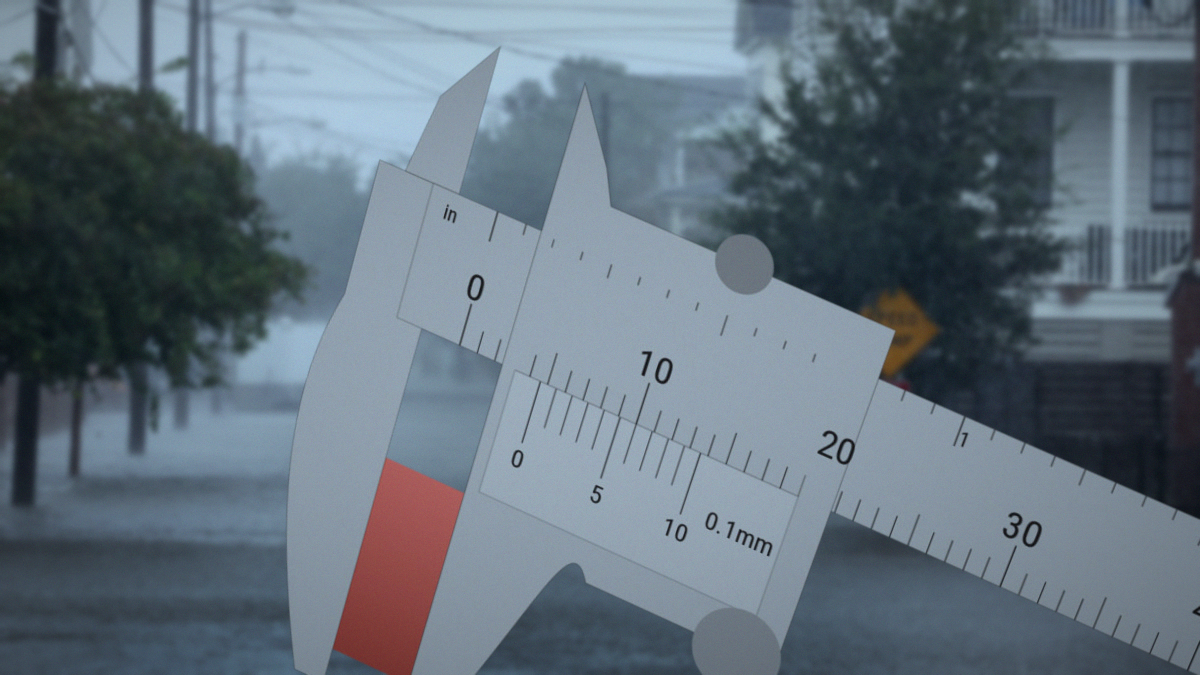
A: 4.6 mm
